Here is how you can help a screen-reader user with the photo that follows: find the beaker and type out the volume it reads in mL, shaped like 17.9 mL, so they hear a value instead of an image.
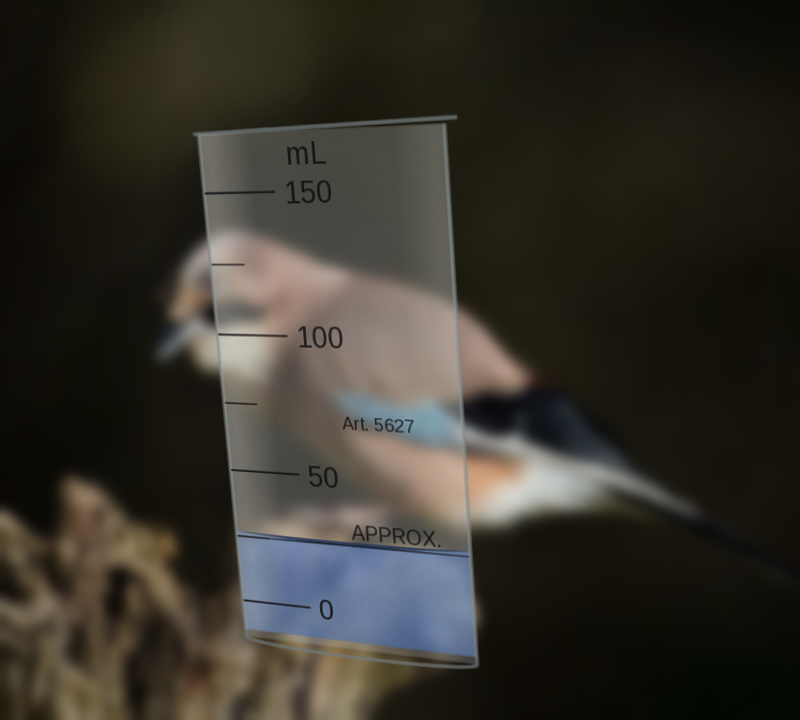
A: 25 mL
